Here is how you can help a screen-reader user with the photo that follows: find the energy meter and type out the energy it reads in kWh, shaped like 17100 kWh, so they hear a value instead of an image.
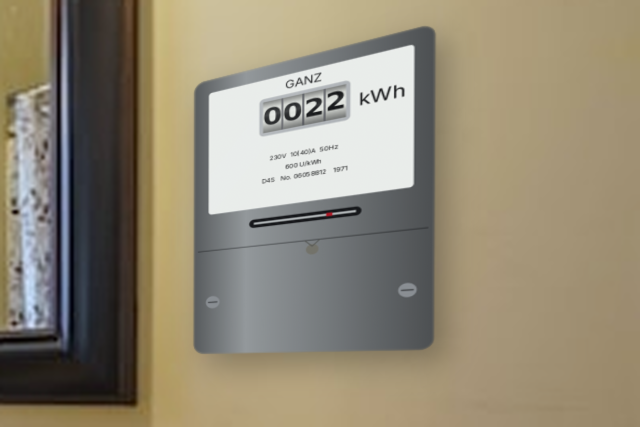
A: 22 kWh
